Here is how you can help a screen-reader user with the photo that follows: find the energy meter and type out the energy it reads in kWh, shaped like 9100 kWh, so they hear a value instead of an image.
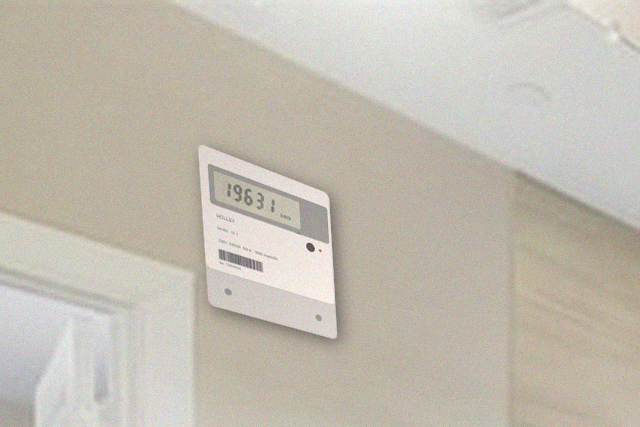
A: 19631 kWh
